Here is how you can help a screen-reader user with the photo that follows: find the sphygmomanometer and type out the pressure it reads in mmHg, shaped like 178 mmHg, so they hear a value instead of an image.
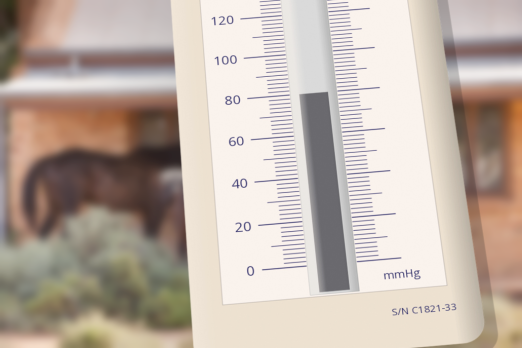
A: 80 mmHg
